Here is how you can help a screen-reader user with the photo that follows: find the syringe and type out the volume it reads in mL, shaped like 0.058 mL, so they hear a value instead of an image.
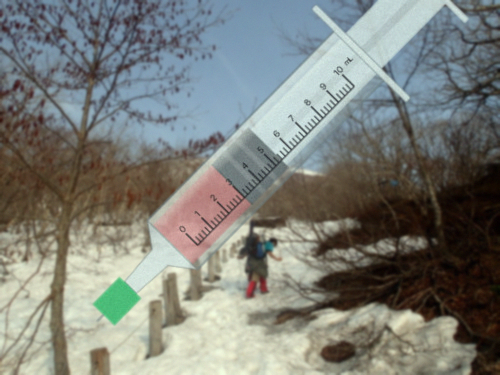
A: 3 mL
